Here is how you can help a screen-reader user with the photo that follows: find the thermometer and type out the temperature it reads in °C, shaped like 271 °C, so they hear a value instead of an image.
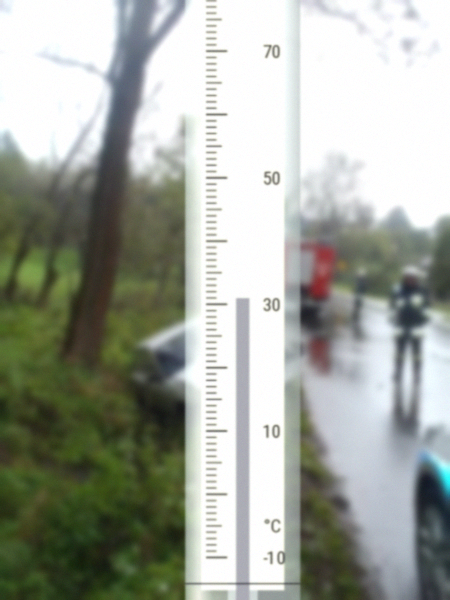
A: 31 °C
